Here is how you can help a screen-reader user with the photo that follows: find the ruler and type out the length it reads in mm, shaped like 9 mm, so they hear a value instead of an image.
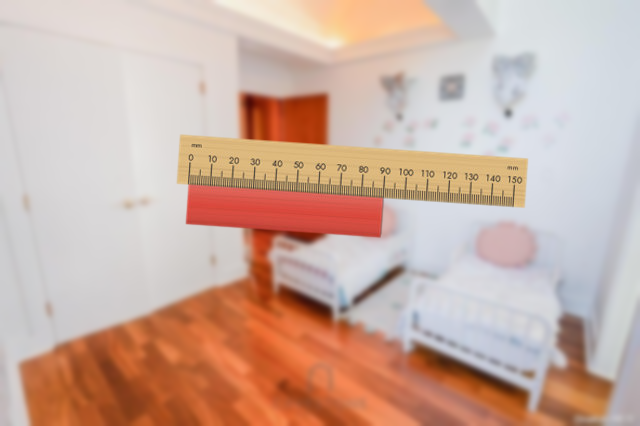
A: 90 mm
